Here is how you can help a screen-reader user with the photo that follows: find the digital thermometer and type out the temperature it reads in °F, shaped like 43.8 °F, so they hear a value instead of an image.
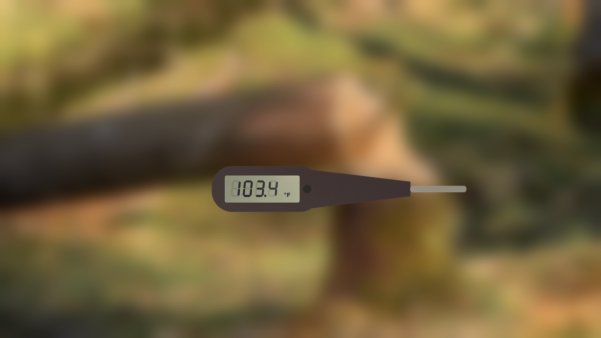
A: 103.4 °F
